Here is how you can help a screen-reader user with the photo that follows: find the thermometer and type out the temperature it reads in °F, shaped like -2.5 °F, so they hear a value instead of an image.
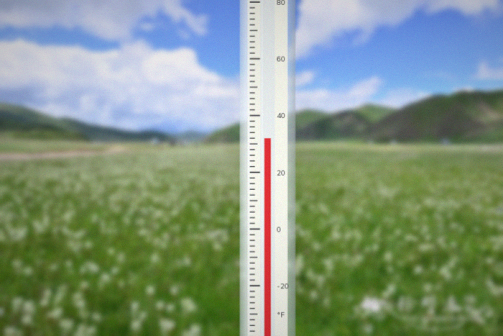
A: 32 °F
